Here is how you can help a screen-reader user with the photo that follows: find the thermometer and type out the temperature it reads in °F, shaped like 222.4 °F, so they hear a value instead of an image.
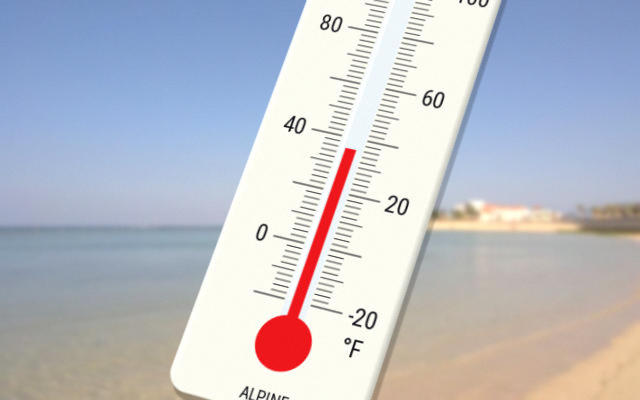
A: 36 °F
